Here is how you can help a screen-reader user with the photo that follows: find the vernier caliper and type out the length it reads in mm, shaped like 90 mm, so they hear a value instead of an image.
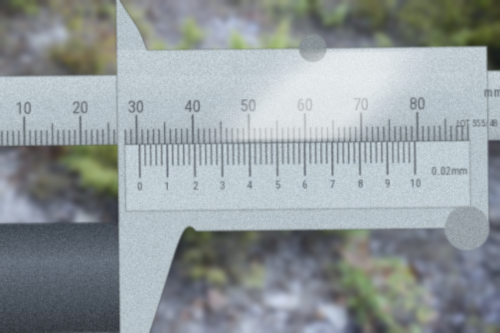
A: 30.5 mm
